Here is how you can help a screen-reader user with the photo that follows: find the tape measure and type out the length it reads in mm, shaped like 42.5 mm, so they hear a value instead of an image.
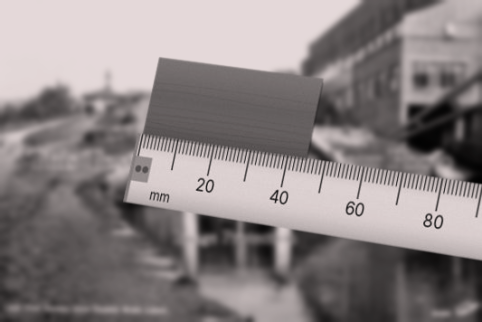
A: 45 mm
